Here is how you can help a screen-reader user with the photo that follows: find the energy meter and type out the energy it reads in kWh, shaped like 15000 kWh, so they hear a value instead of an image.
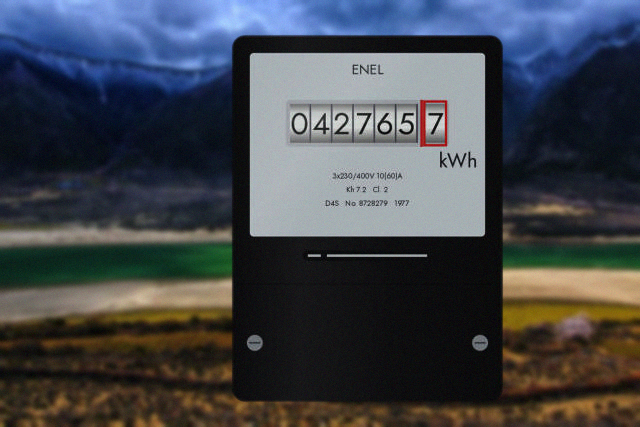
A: 42765.7 kWh
